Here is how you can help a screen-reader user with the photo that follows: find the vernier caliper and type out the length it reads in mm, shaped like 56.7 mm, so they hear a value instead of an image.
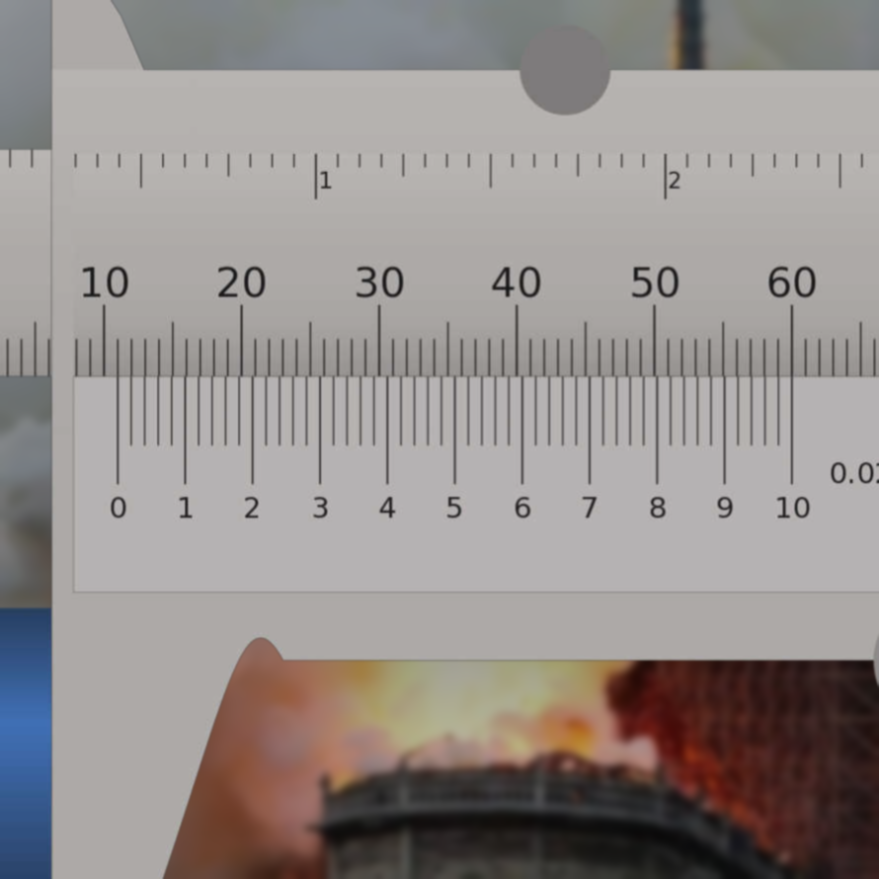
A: 11.0 mm
